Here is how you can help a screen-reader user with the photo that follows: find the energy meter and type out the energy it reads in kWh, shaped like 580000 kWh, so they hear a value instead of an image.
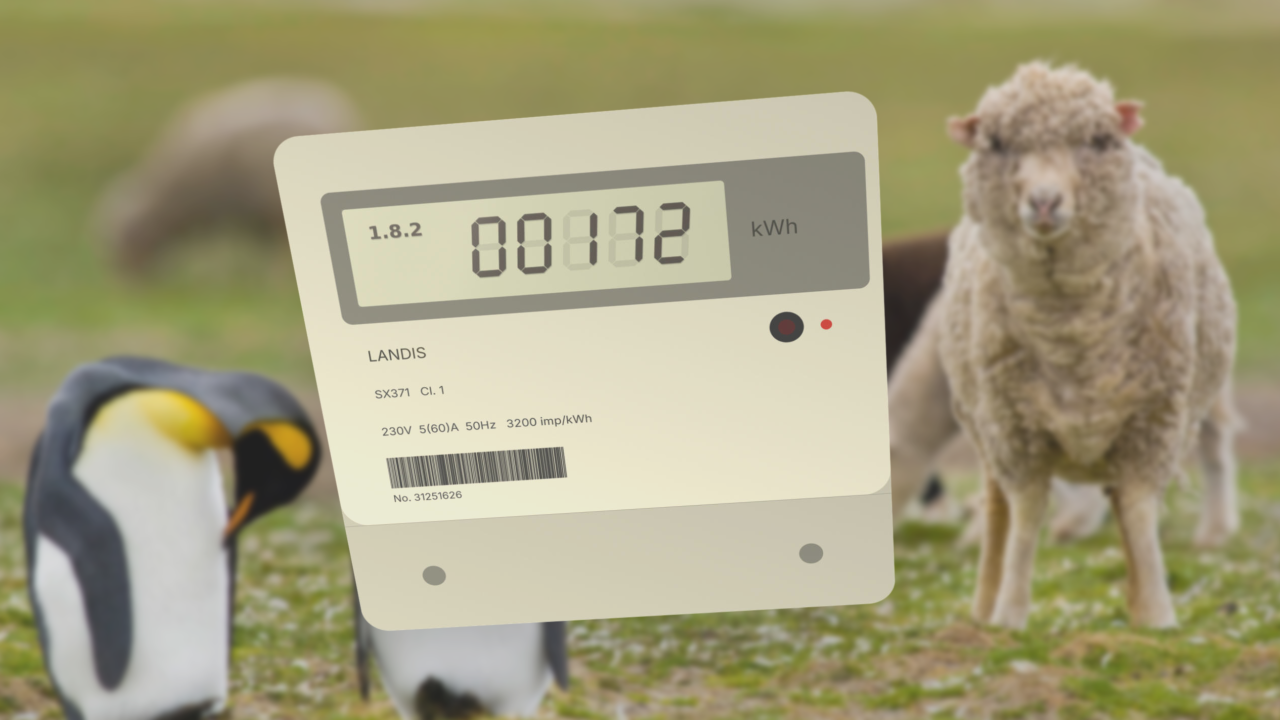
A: 172 kWh
